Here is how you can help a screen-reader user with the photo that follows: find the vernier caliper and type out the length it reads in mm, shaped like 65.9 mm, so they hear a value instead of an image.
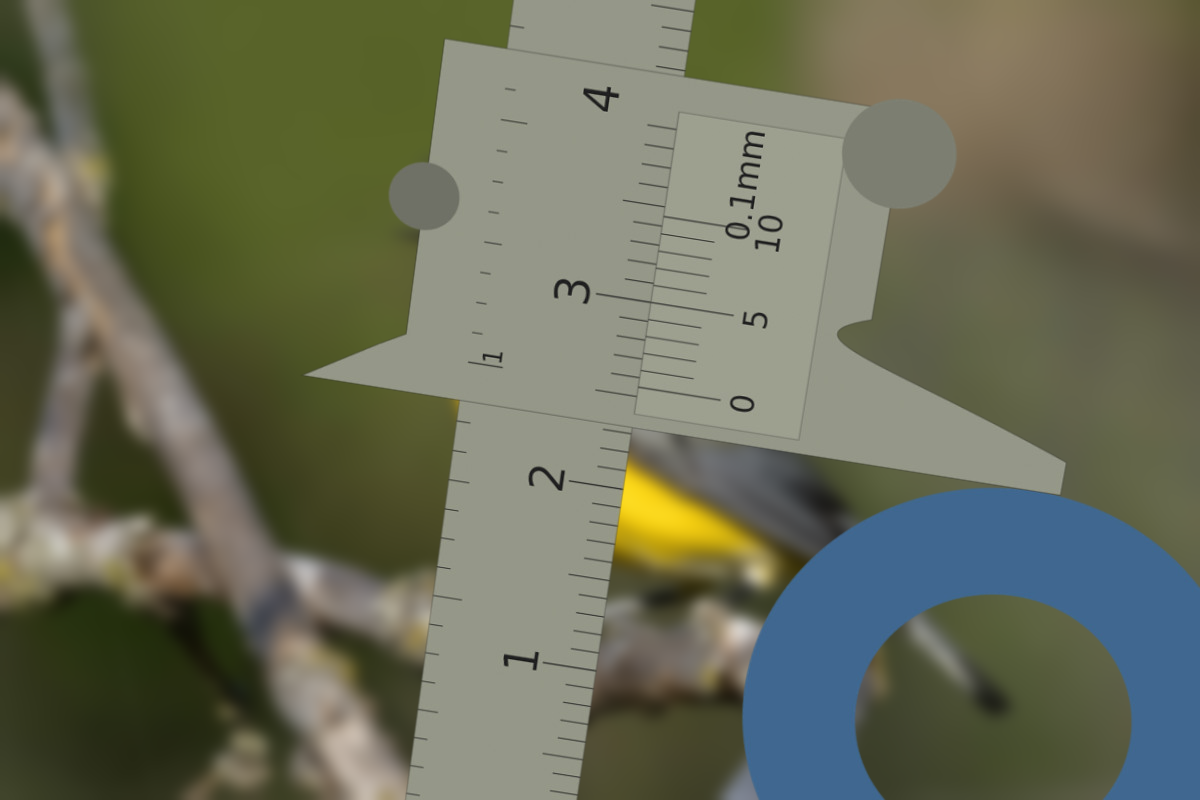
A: 25.5 mm
